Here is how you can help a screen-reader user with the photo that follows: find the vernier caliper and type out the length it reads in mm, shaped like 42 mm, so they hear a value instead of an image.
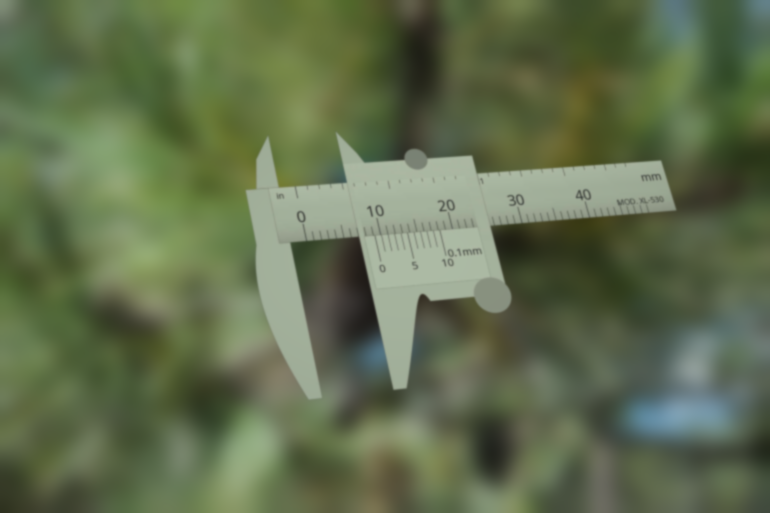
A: 9.2 mm
